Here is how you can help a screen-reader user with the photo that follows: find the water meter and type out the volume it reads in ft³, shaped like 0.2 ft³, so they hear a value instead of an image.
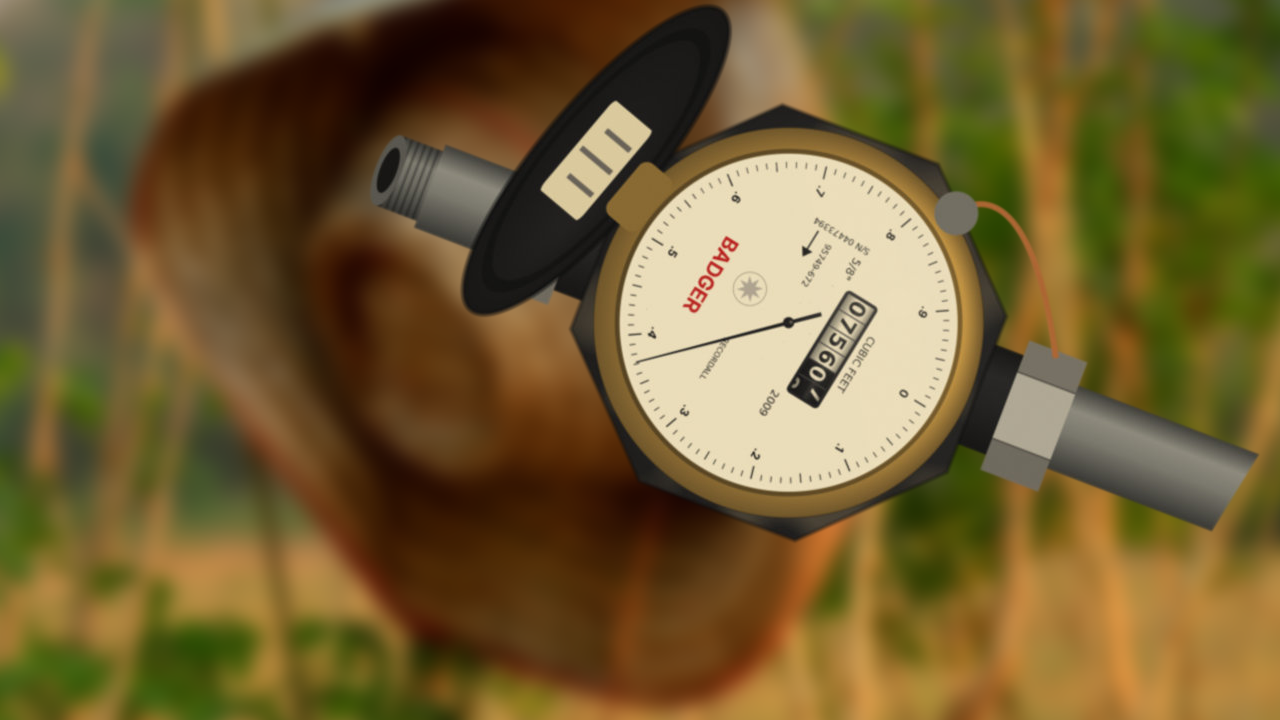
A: 75607.37 ft³
